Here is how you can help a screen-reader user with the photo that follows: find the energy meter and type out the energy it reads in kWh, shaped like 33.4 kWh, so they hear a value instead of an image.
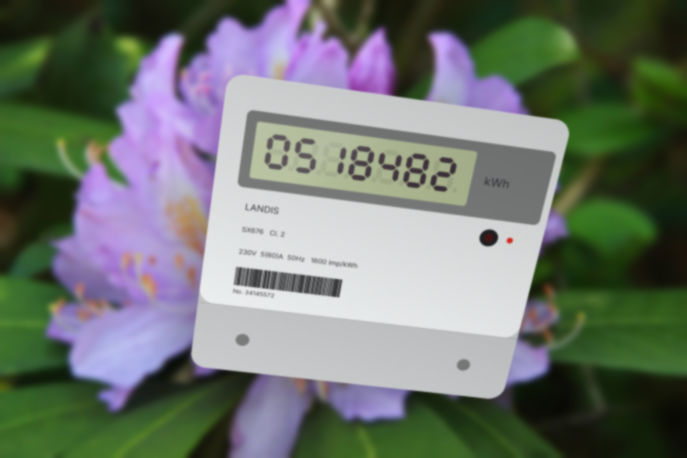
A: 518482 kWh
